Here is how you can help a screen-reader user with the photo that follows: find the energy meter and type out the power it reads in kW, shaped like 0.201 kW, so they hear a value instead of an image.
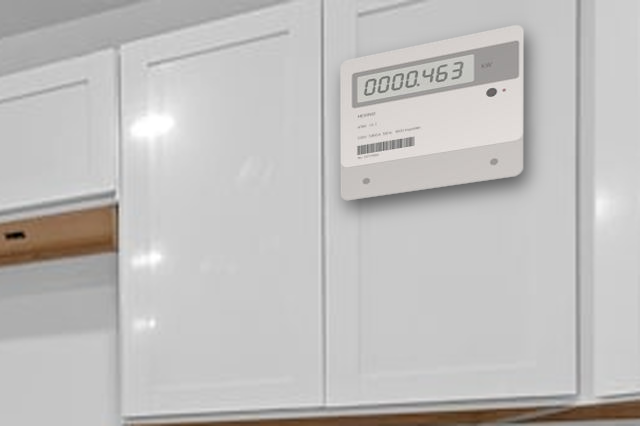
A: 0.463 kW
